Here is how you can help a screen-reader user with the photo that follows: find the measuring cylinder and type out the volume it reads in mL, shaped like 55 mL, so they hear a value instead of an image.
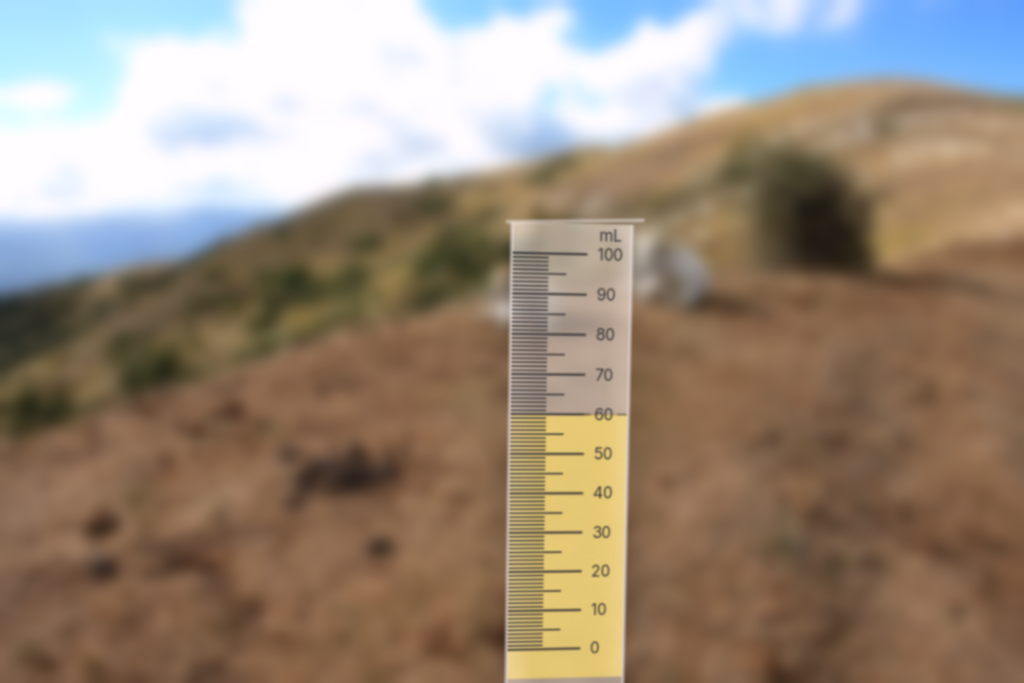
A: 60 mL
